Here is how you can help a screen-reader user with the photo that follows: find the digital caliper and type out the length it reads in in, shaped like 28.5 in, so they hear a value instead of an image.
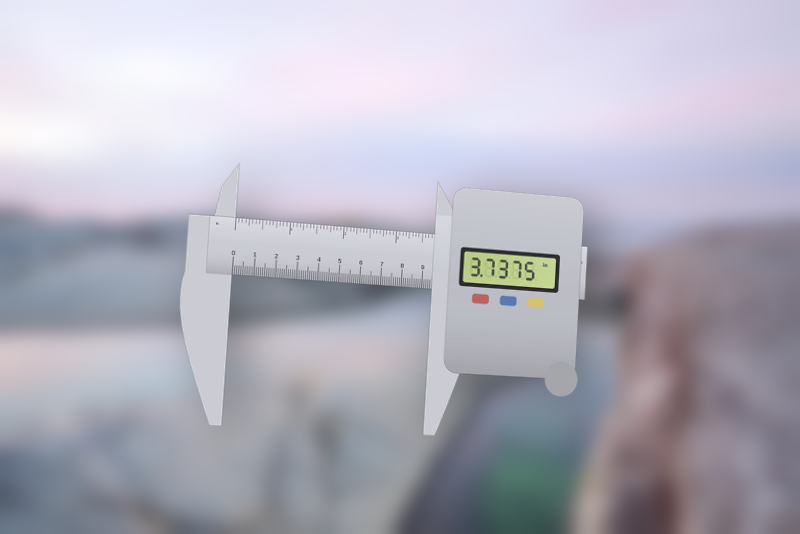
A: 3.7375 in
